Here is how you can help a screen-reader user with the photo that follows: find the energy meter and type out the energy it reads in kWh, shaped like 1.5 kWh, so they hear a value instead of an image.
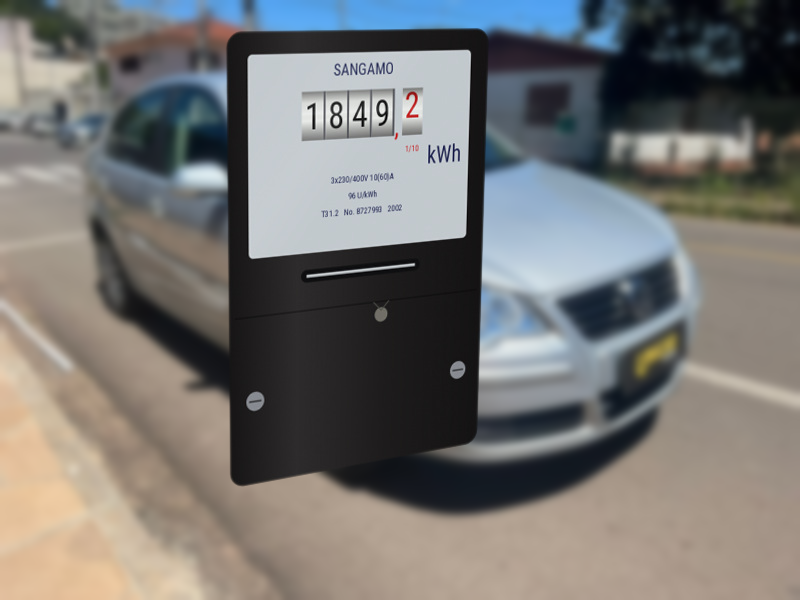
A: 1849.2 kWh
